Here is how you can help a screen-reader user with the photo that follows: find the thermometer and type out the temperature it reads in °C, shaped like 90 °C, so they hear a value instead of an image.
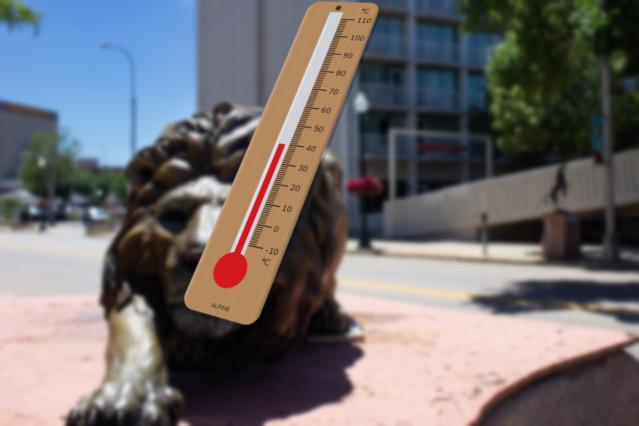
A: 40 °C
